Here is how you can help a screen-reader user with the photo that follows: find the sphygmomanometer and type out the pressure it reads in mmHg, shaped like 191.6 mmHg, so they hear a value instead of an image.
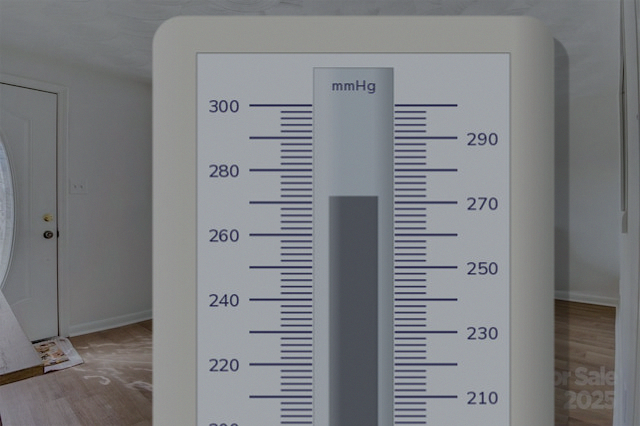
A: 272 mmHg
